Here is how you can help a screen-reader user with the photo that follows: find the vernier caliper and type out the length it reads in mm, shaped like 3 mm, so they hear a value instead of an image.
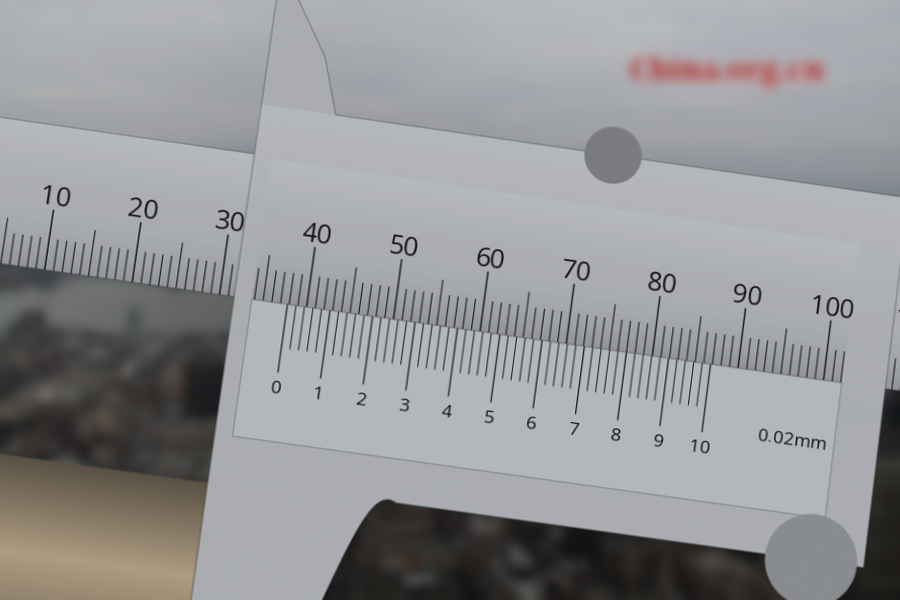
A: 37.8 mm
